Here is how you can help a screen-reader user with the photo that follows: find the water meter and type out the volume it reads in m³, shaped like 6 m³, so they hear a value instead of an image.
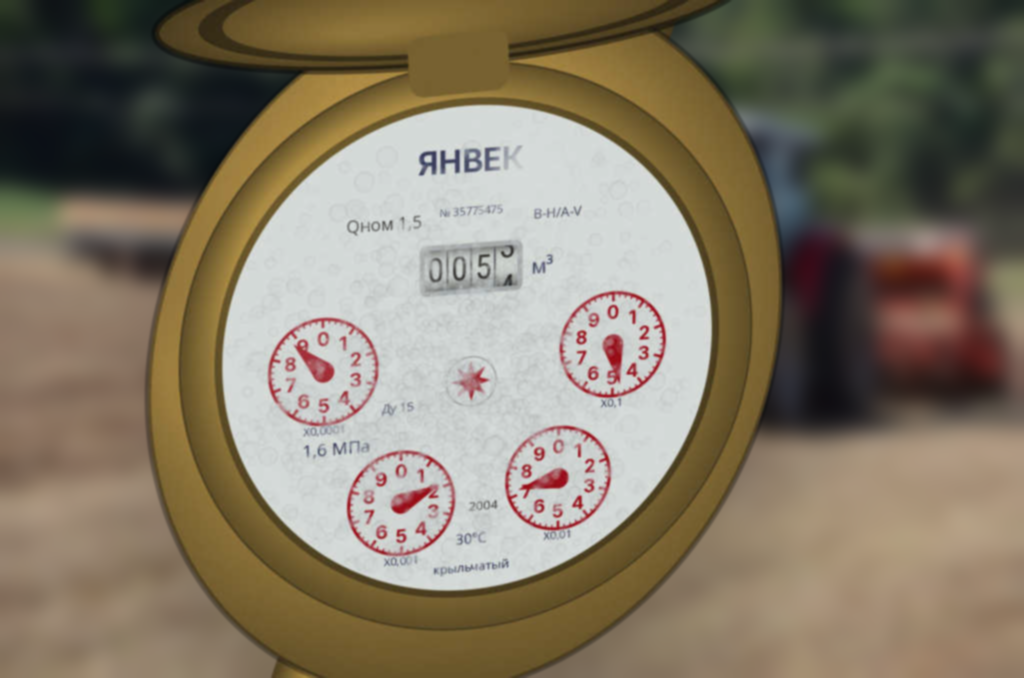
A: 53.4718 m³
